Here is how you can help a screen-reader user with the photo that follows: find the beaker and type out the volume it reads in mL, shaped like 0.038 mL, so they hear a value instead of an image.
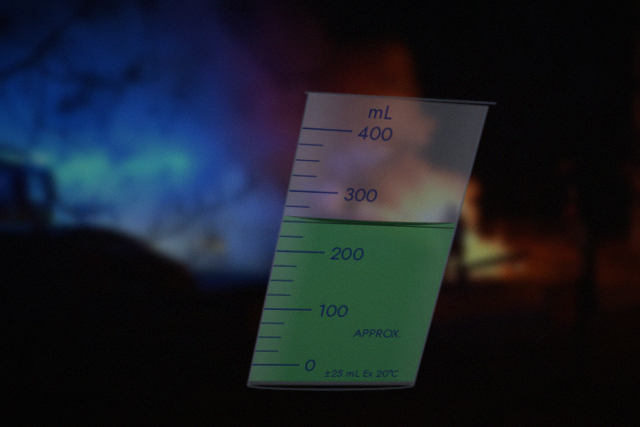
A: 250 mL
